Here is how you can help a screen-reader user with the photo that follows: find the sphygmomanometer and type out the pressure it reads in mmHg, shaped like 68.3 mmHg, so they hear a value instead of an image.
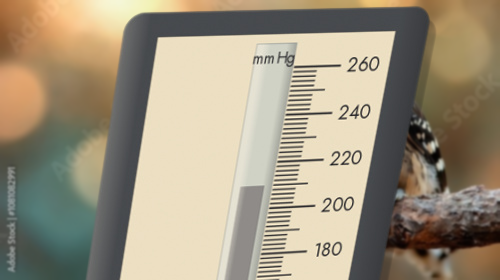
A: 210 mmHg
